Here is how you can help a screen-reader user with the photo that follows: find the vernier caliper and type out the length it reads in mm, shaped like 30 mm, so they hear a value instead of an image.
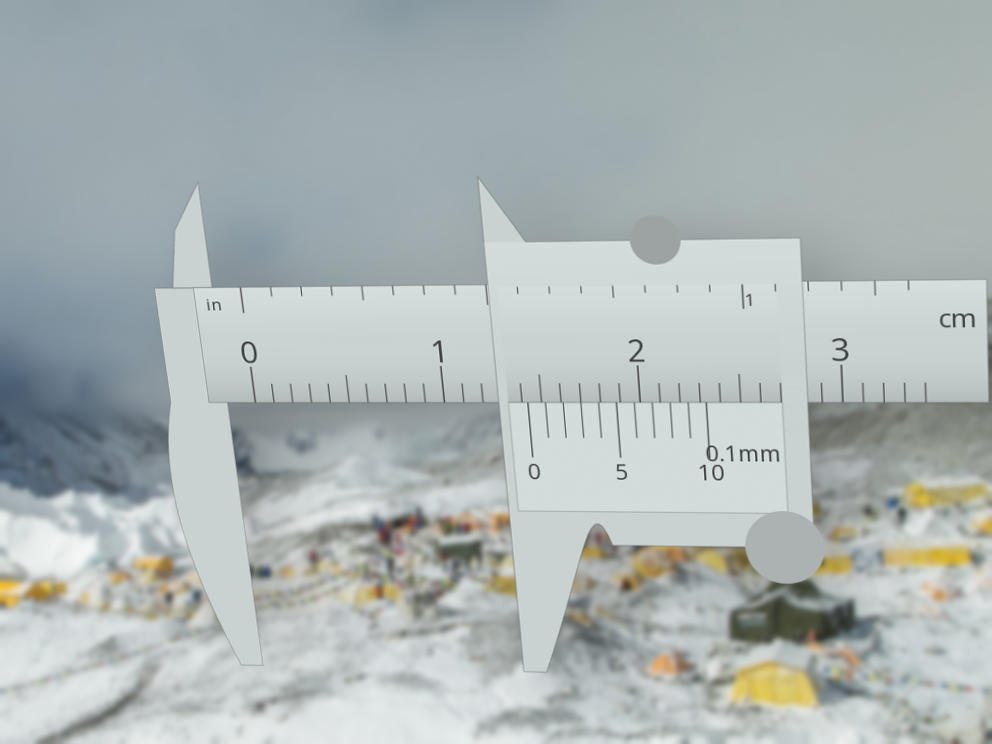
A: 14.3 mm
